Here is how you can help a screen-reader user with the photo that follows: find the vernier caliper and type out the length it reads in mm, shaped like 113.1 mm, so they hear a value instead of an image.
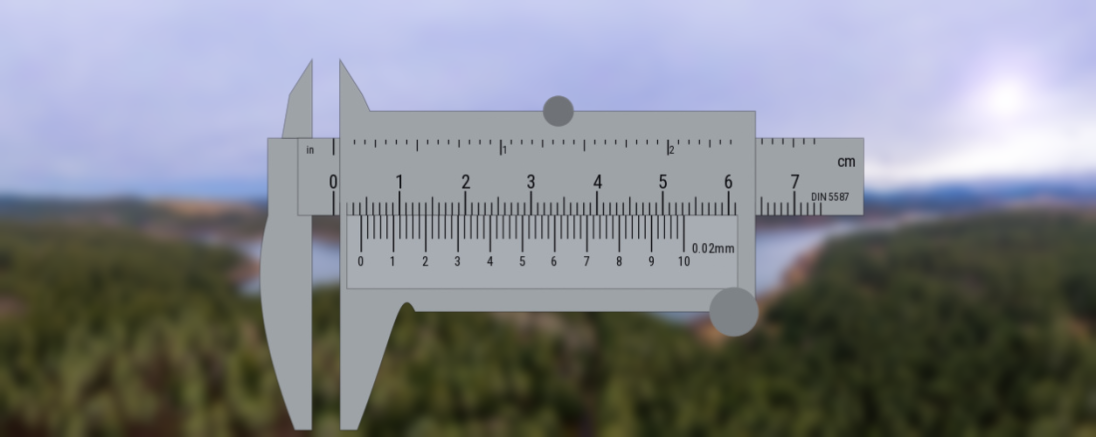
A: 4.2 mm
